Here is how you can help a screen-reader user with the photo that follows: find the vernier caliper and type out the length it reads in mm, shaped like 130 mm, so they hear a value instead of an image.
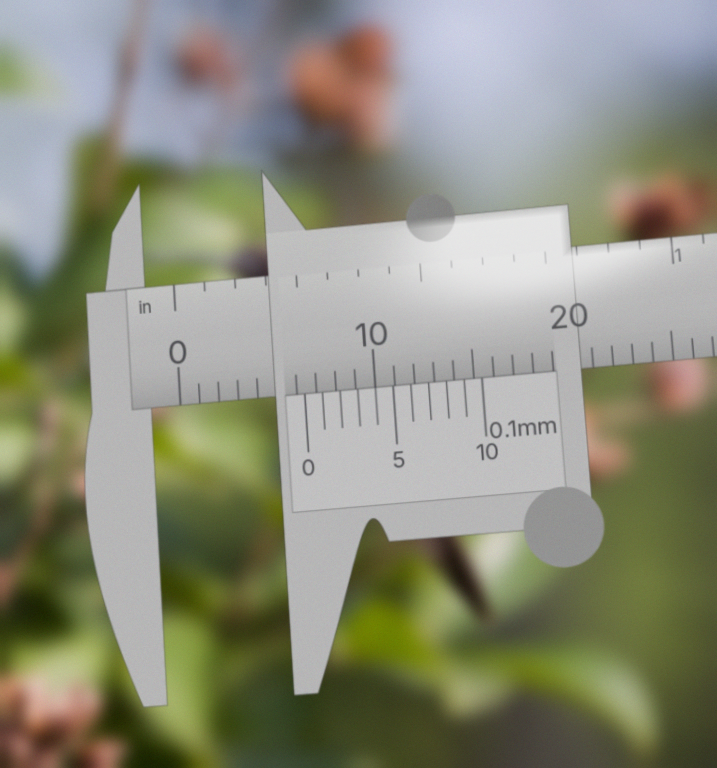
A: 6.4 mm
